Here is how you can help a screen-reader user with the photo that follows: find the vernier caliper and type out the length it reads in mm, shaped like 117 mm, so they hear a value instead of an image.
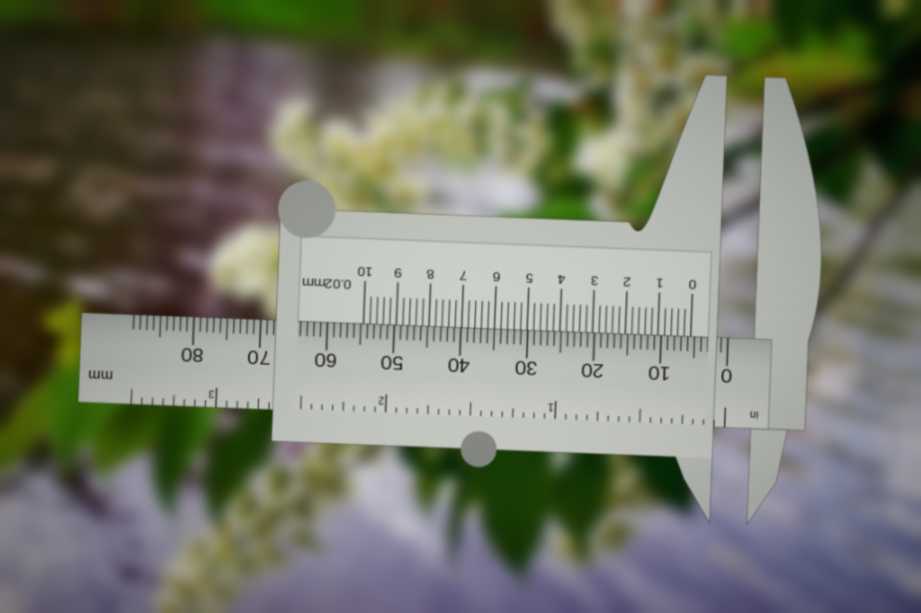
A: 5.6 mm
